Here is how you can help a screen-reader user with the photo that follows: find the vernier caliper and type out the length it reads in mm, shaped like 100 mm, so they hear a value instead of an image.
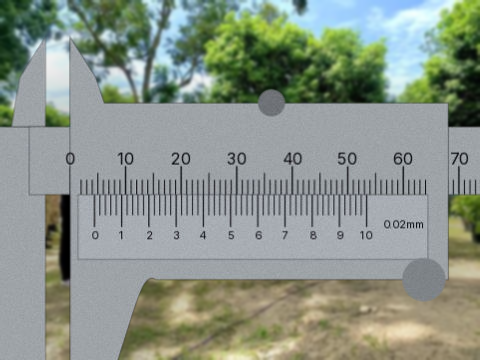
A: 4.4 mm
